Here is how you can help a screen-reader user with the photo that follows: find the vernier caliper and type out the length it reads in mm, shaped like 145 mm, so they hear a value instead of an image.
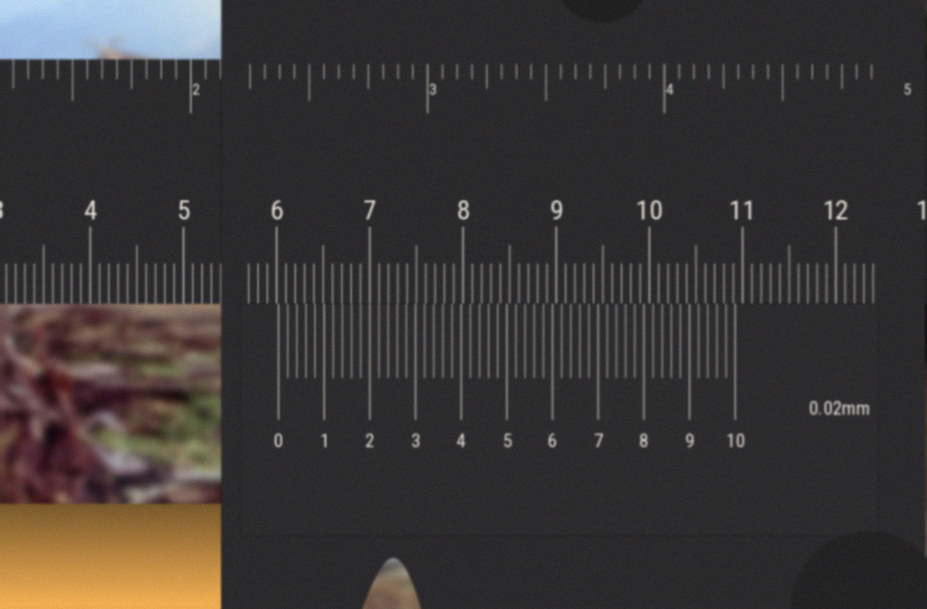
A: 60.2 mm
